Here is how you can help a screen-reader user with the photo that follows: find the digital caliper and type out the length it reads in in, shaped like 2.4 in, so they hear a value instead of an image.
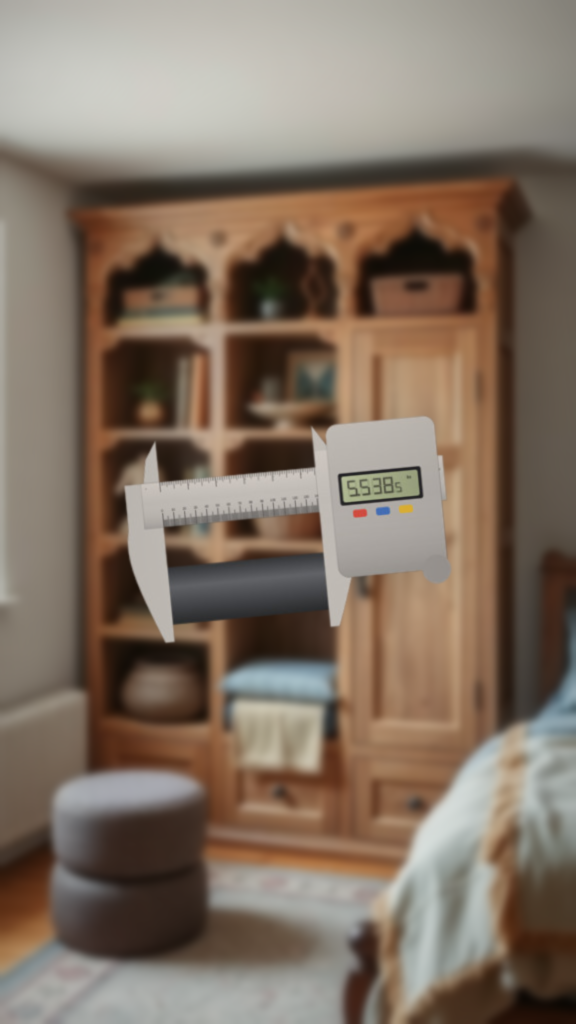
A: 5.5385 in
